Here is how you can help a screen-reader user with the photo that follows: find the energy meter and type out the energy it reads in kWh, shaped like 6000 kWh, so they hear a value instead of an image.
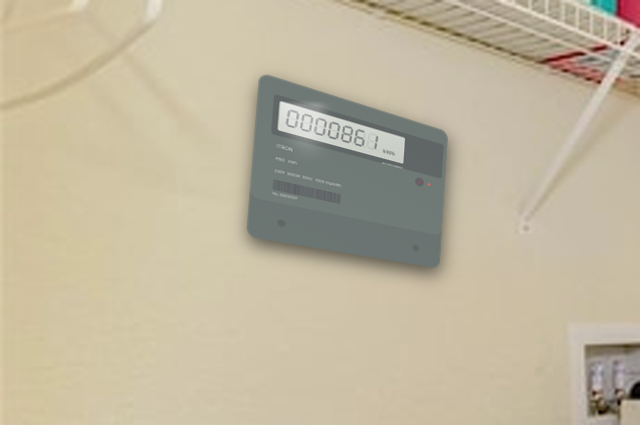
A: 861 kWh
